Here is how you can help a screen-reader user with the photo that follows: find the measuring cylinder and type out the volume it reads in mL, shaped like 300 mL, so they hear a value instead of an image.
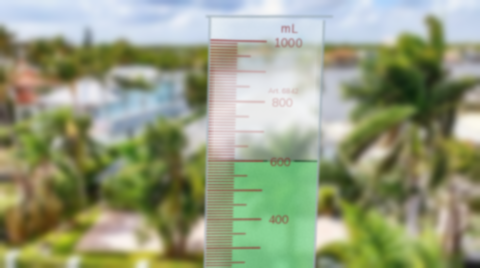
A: 600 mL
